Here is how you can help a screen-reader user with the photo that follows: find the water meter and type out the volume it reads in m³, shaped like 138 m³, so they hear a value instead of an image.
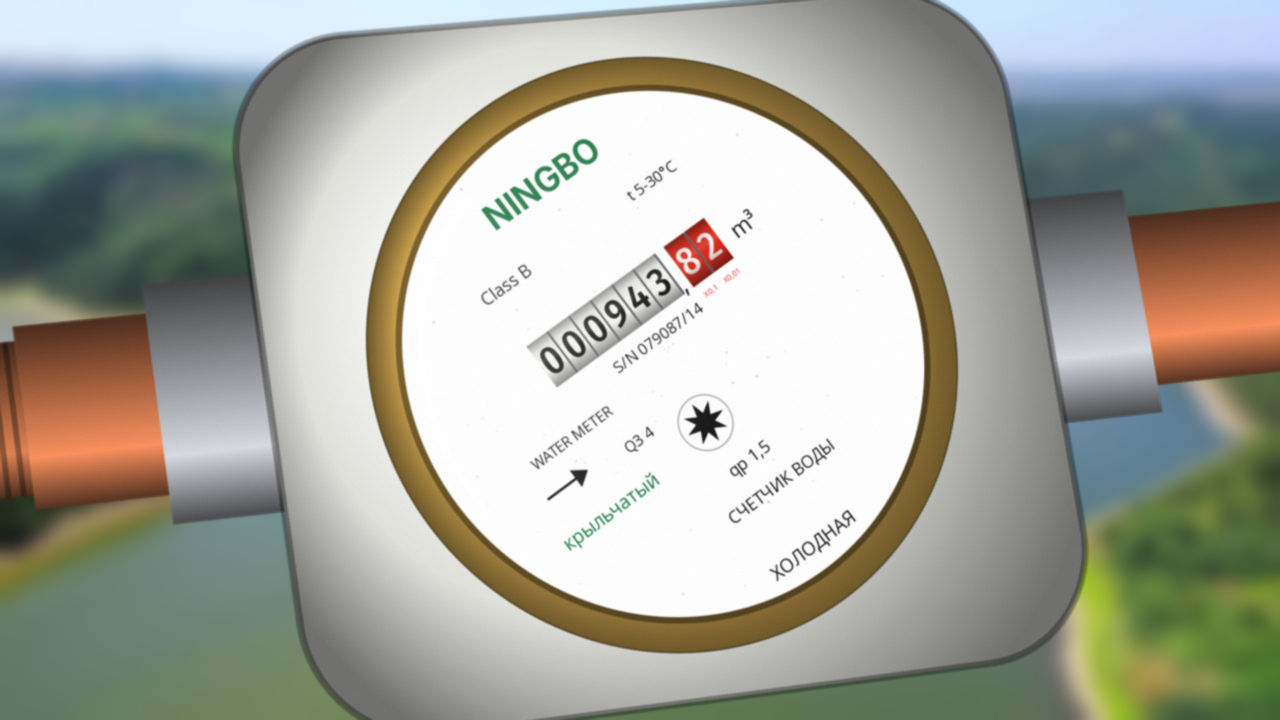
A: 943.82 m³
